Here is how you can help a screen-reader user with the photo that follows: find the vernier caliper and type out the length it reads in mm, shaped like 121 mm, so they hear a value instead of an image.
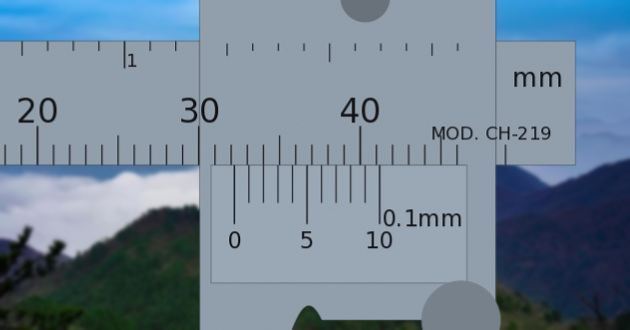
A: 32.2 mm
